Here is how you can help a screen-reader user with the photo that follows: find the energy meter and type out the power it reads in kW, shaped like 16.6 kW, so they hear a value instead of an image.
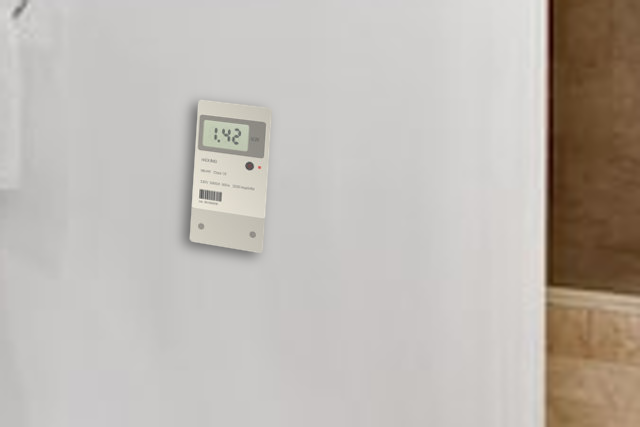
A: 1.42 kW
